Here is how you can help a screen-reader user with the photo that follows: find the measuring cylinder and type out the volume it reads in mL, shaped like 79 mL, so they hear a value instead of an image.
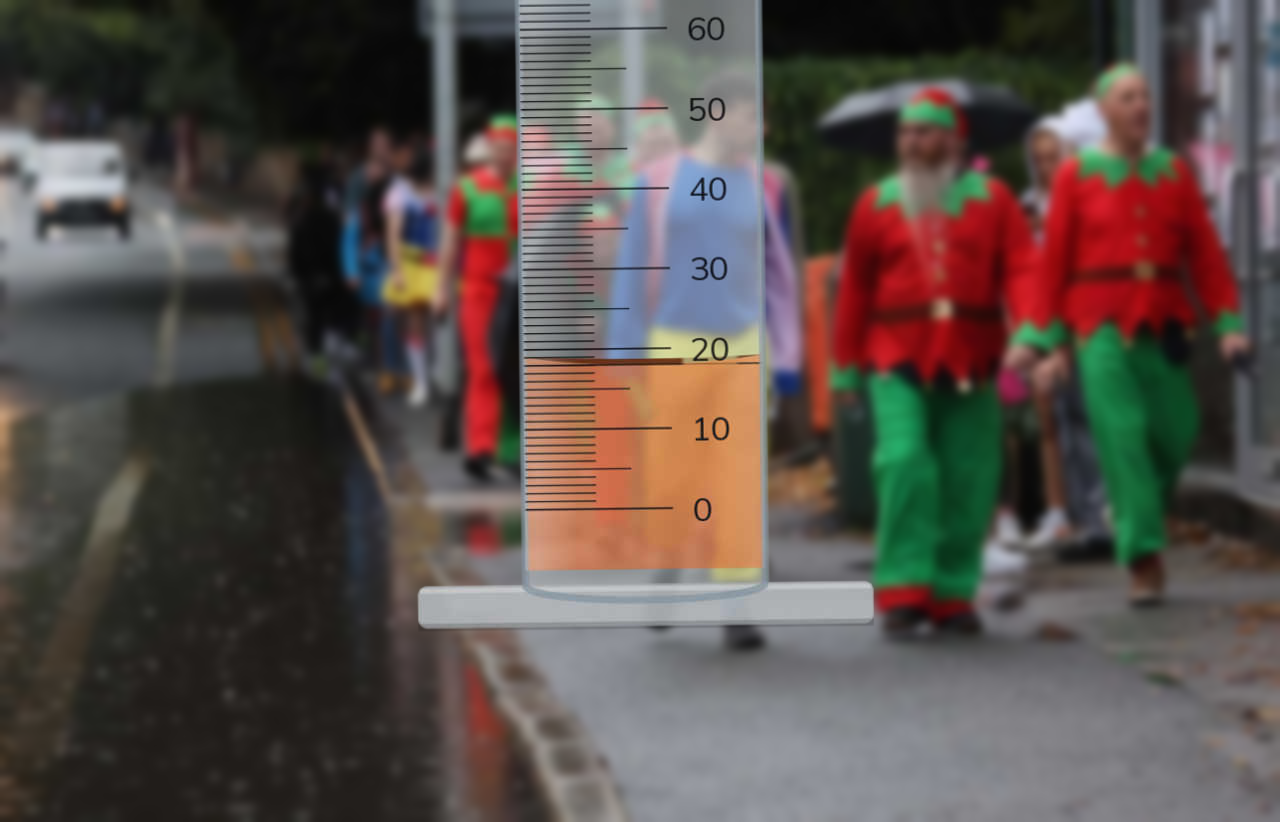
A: 18 mL
